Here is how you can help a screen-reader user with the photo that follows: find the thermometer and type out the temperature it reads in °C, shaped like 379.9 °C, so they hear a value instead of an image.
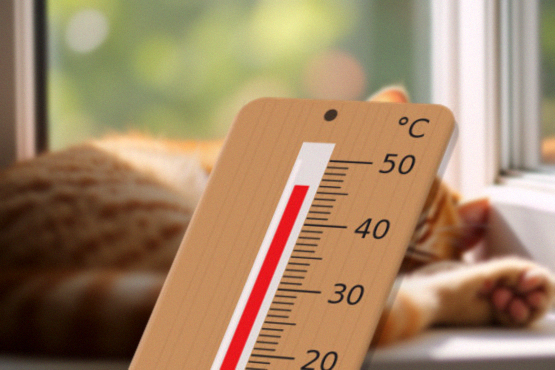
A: 46 °C
